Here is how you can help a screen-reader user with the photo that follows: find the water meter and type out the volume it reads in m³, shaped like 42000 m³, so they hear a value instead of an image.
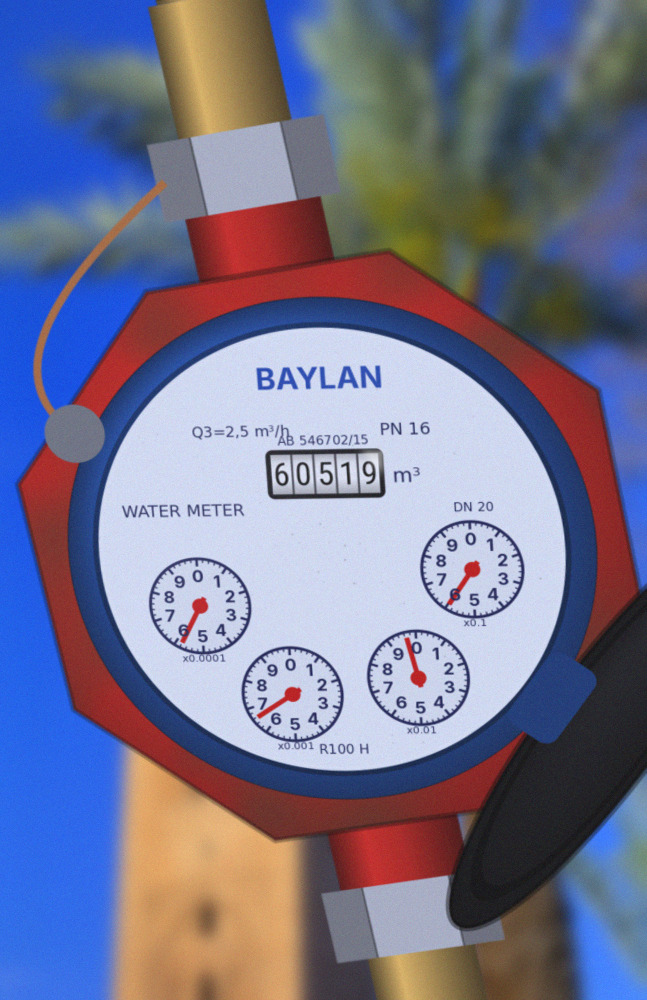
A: 60519.5965 m³
